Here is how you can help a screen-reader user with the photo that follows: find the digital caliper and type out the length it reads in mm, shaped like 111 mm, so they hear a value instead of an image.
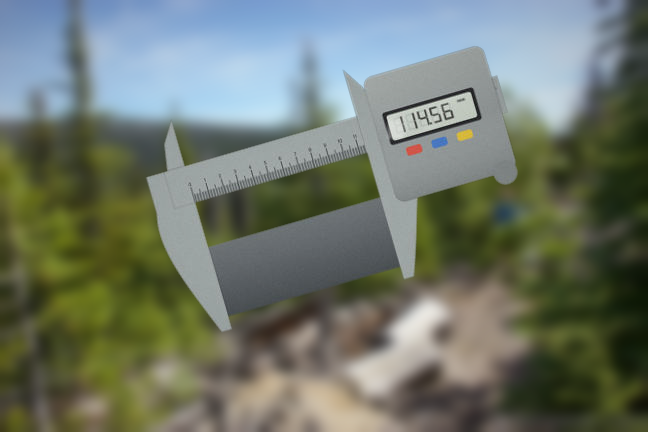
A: 114.56 mm
